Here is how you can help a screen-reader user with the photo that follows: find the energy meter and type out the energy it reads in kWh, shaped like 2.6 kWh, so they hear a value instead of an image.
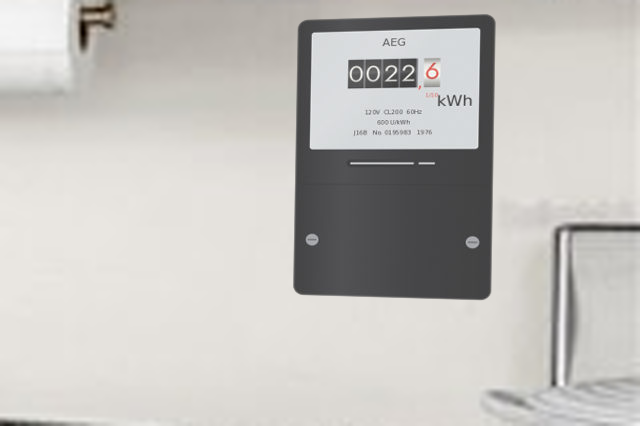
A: 22.6 kWh
